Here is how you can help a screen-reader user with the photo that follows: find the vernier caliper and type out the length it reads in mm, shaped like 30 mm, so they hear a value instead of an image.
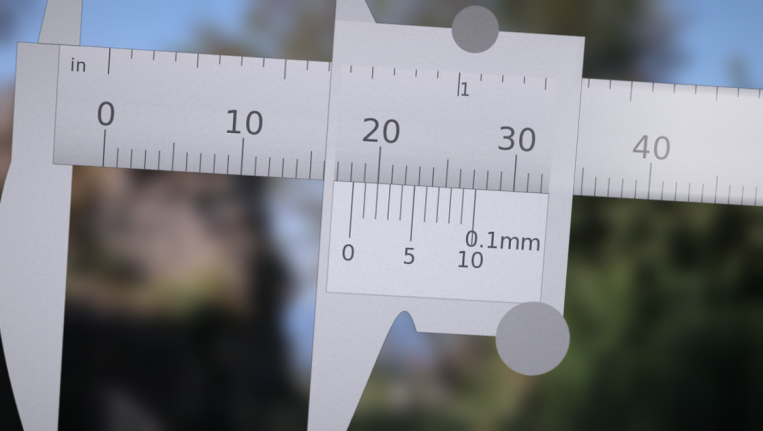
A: 18.2 mm
